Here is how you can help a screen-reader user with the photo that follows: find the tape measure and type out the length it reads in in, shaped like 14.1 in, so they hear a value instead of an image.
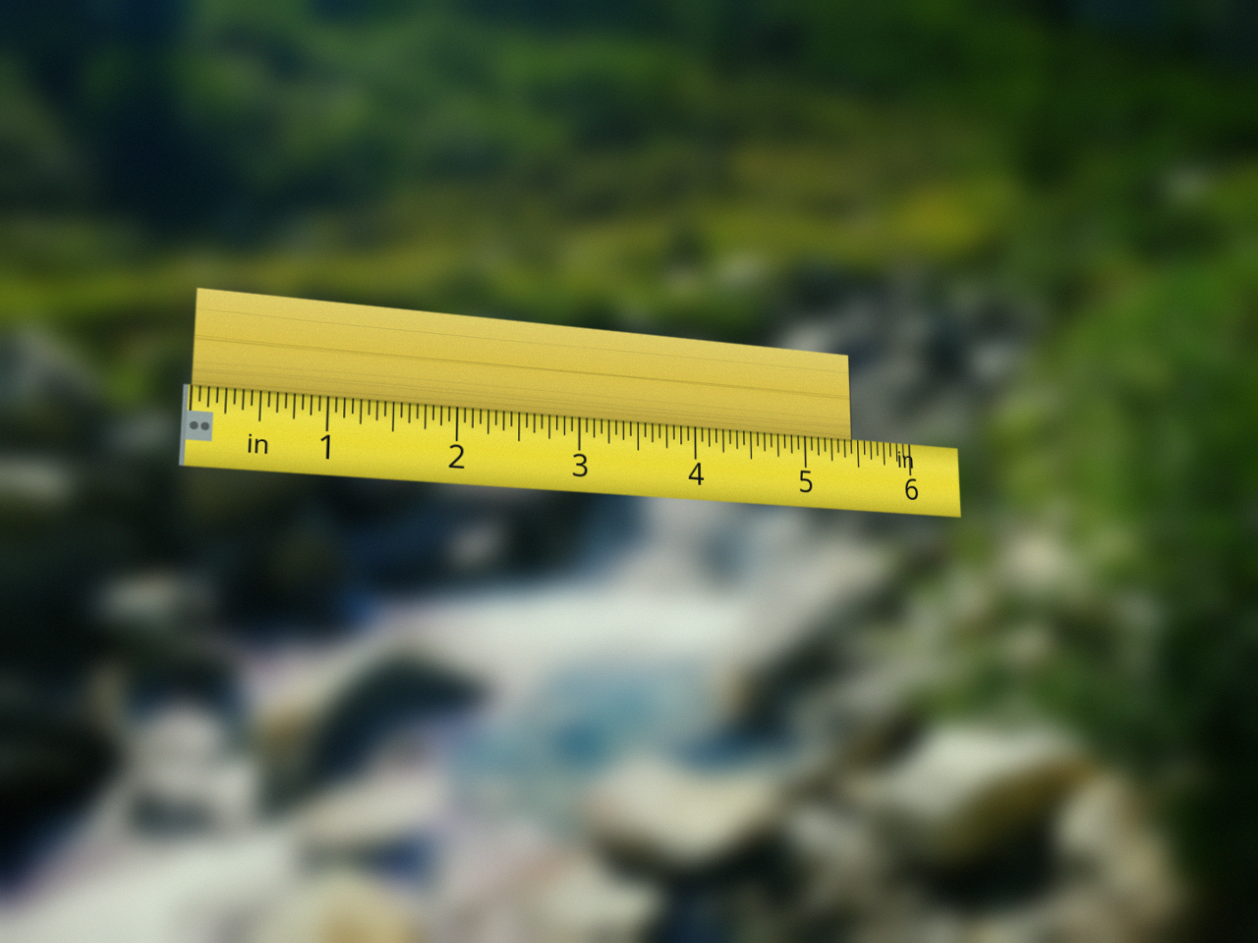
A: 5.4375 in
